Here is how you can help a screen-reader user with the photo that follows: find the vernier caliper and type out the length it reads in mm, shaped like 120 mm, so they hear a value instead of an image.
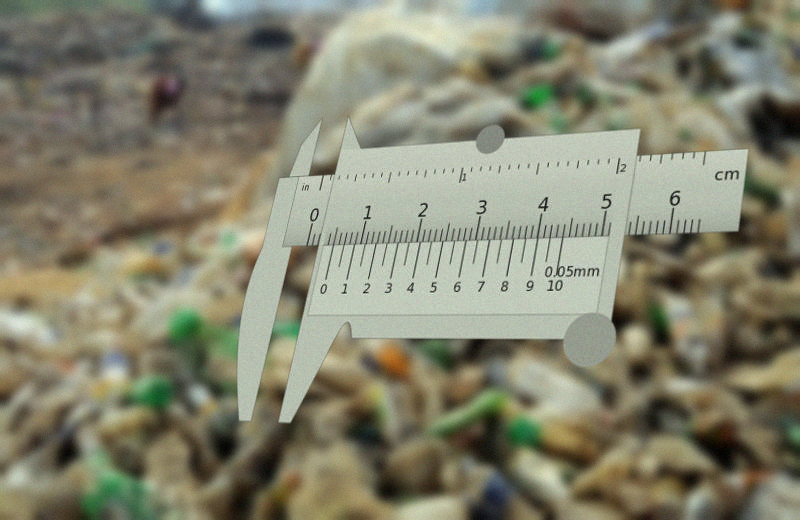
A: 5.0 mm
